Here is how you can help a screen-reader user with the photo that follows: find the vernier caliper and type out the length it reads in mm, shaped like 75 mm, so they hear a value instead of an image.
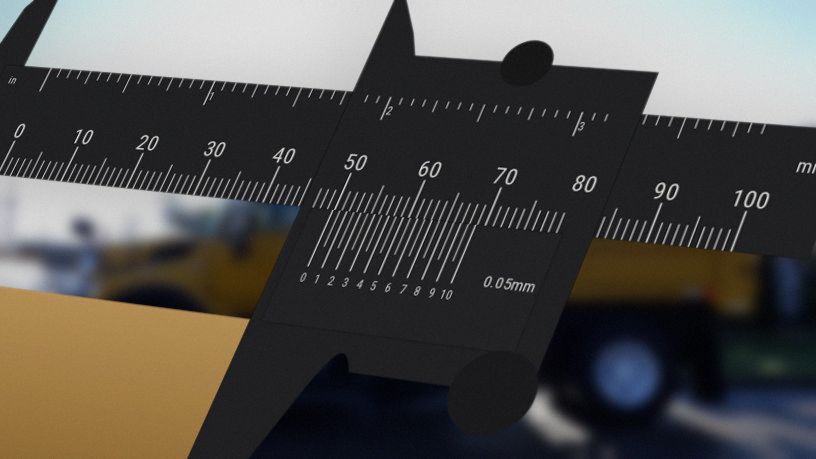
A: 49.8 mm
